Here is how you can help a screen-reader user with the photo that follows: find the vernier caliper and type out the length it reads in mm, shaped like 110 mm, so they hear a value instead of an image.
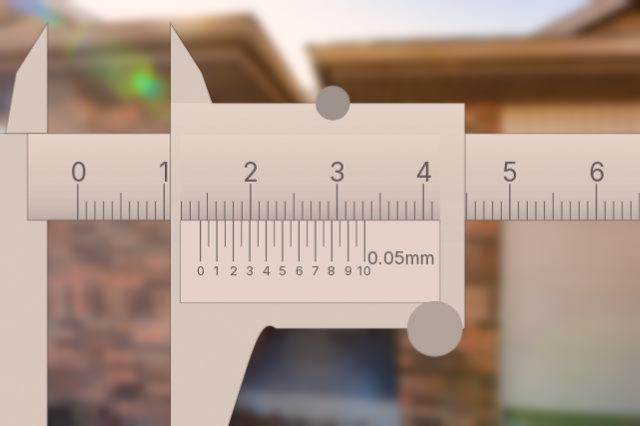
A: 14.2 mm
